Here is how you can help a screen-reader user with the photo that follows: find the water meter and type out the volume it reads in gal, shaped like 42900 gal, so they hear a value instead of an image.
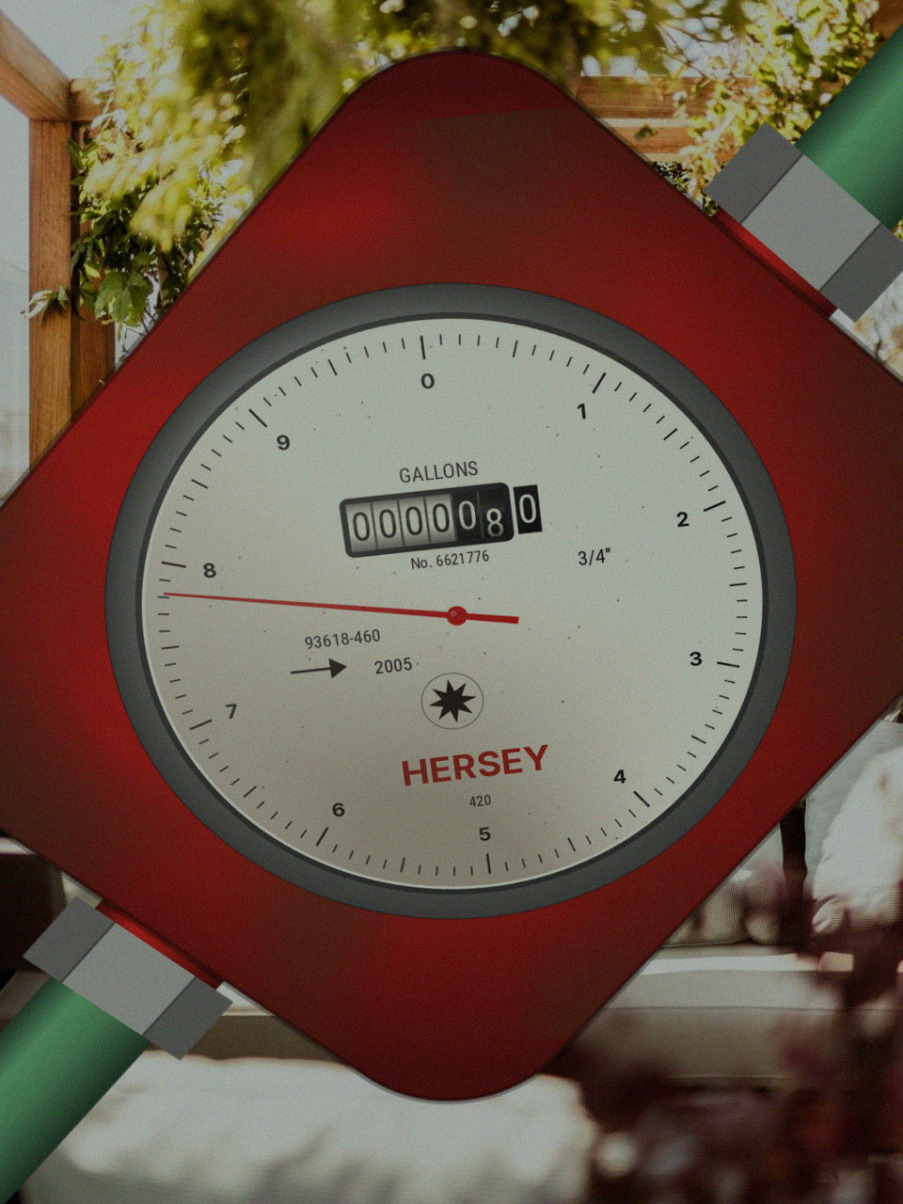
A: 77.8 gal
